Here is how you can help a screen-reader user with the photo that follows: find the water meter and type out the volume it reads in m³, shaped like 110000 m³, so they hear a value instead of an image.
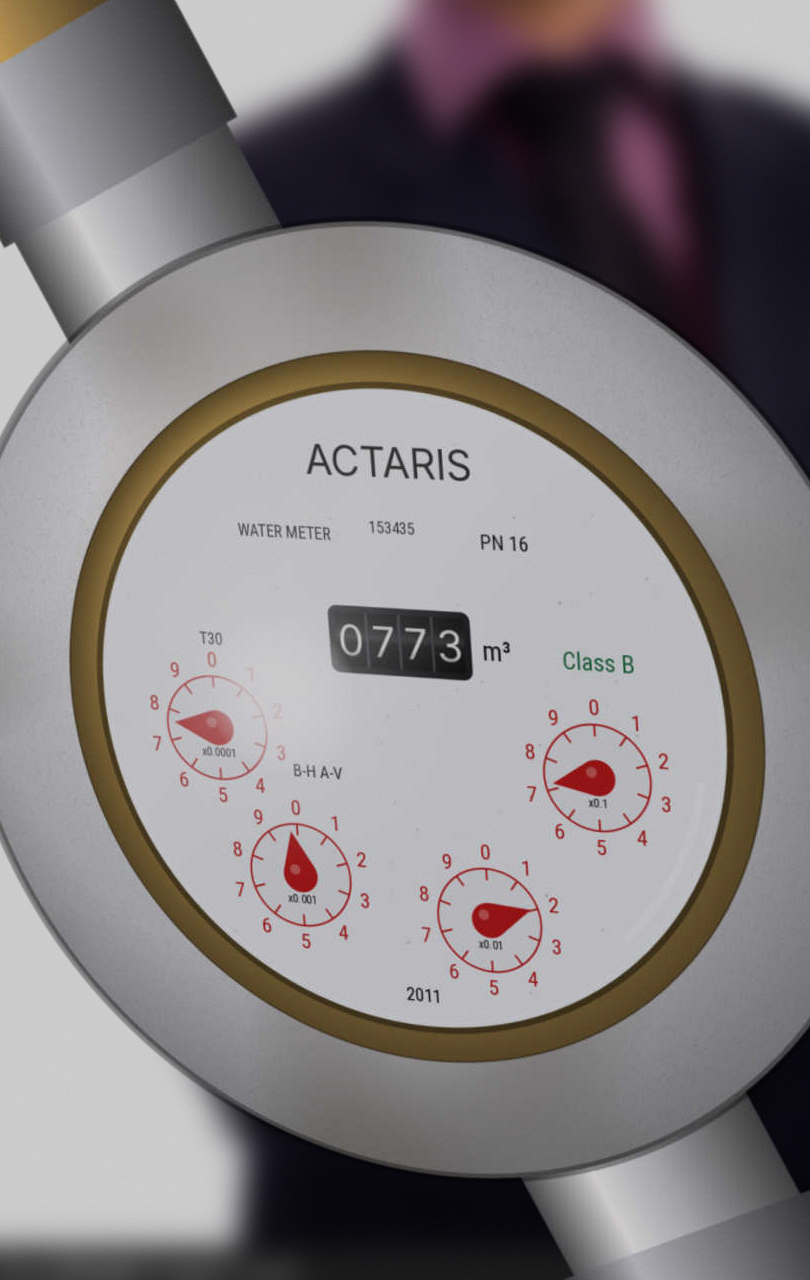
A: 773.7197 m³
